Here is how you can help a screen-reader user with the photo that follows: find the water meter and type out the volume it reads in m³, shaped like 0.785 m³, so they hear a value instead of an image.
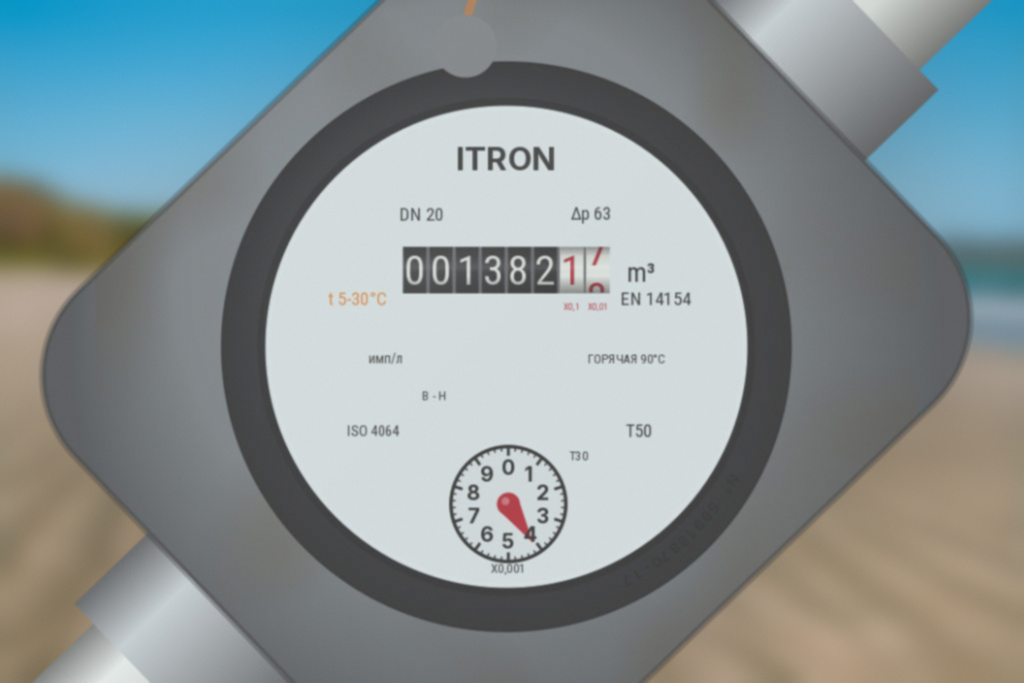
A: 1382.174 m³
